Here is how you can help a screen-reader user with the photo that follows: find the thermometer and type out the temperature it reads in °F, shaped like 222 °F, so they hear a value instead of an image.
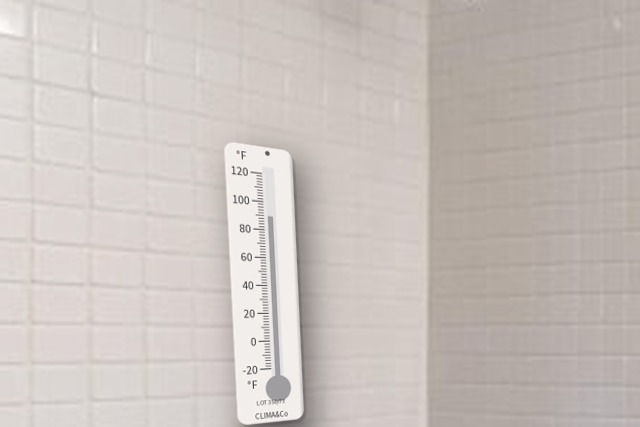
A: 90 °F
